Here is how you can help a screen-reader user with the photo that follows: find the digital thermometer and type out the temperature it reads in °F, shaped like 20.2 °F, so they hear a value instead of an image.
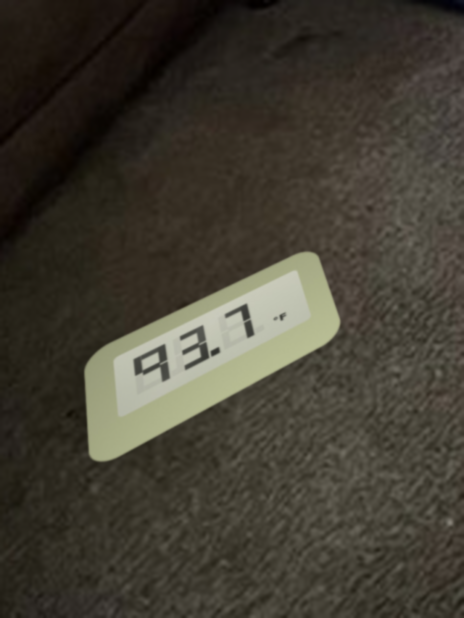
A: 93.7 °F
